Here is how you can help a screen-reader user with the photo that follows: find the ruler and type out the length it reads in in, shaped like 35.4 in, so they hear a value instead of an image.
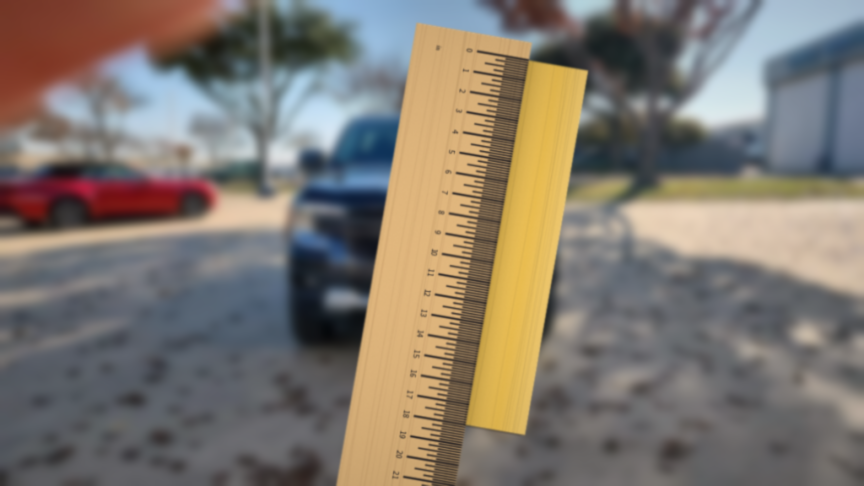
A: 18 in
